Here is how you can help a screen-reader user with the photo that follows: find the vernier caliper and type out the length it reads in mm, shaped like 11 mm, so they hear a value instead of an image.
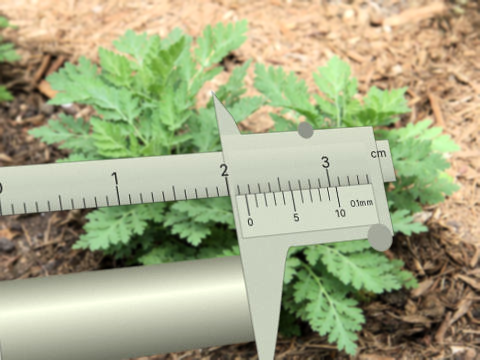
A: 21.6 mm
